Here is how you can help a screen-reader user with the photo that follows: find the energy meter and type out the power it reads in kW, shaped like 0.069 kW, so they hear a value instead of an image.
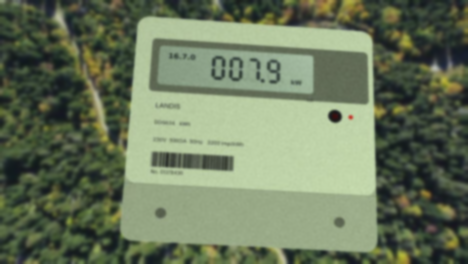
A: 7.9 kW
